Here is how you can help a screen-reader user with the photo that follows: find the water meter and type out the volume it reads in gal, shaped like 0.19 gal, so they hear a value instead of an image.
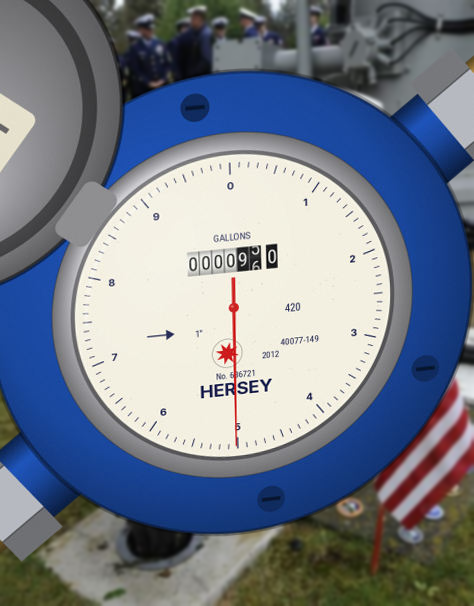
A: 955.0 gal
